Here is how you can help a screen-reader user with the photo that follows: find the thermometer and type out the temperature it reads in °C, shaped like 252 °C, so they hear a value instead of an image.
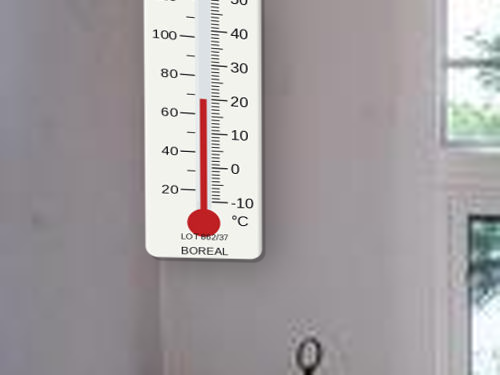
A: 20 °C
